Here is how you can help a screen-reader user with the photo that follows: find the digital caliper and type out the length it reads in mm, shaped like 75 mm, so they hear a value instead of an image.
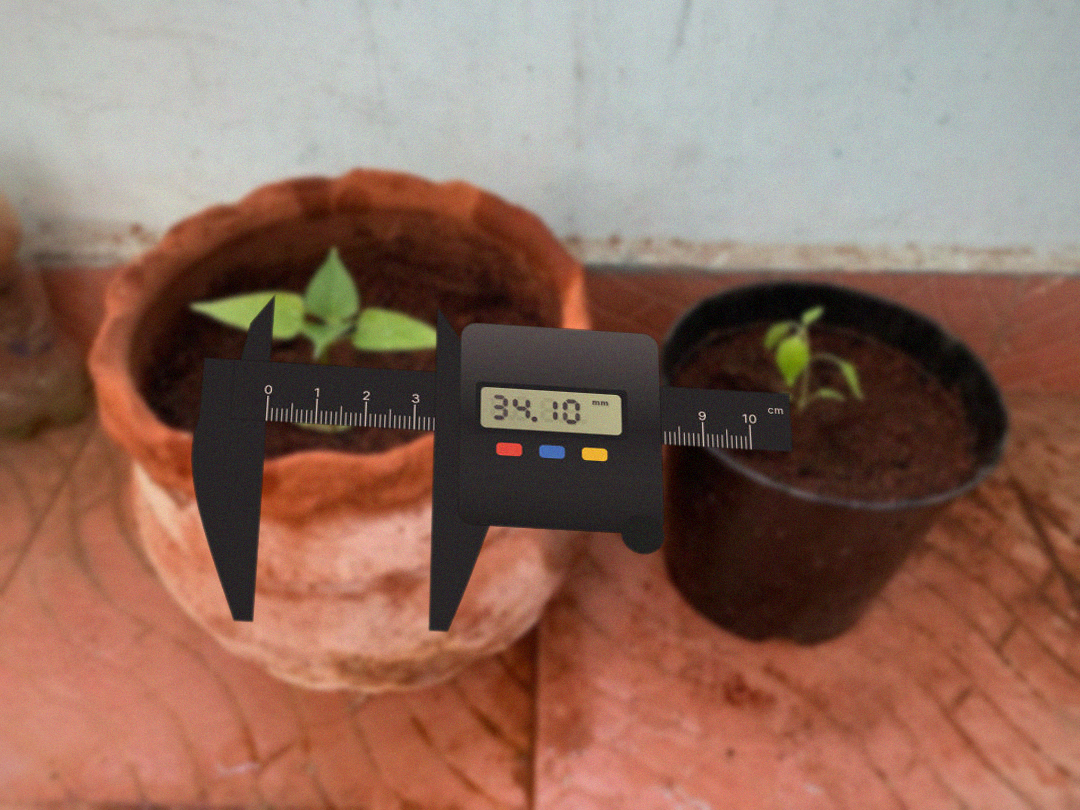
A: 34.10 mm
